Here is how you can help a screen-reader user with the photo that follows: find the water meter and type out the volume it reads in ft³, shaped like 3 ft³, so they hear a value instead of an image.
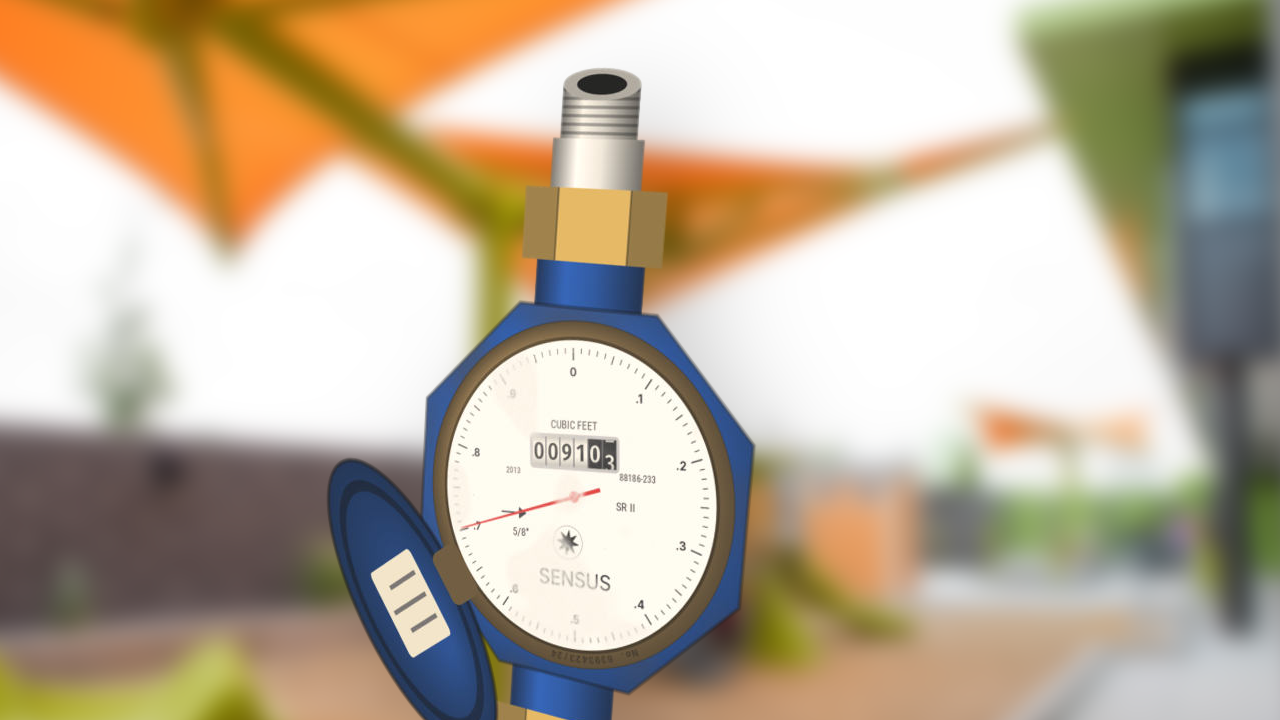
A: 9102.70 ft³
